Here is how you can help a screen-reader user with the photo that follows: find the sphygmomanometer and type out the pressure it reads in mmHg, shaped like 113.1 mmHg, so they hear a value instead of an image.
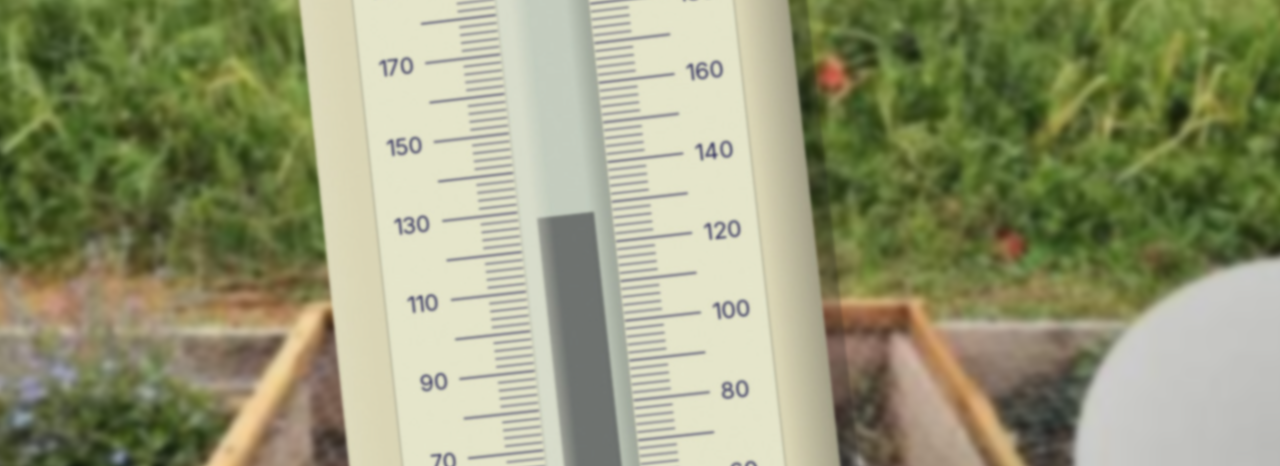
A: 128 mmHg
